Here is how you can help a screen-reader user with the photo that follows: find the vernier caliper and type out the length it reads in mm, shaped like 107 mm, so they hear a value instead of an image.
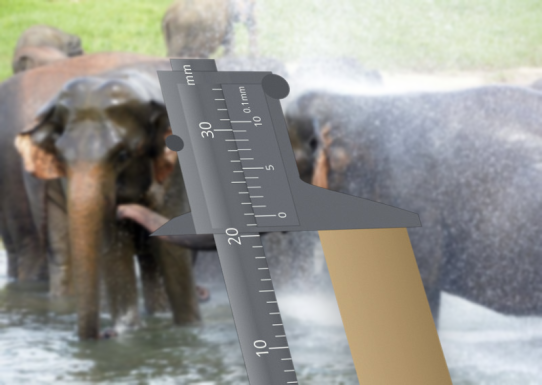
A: 21.8 mm
